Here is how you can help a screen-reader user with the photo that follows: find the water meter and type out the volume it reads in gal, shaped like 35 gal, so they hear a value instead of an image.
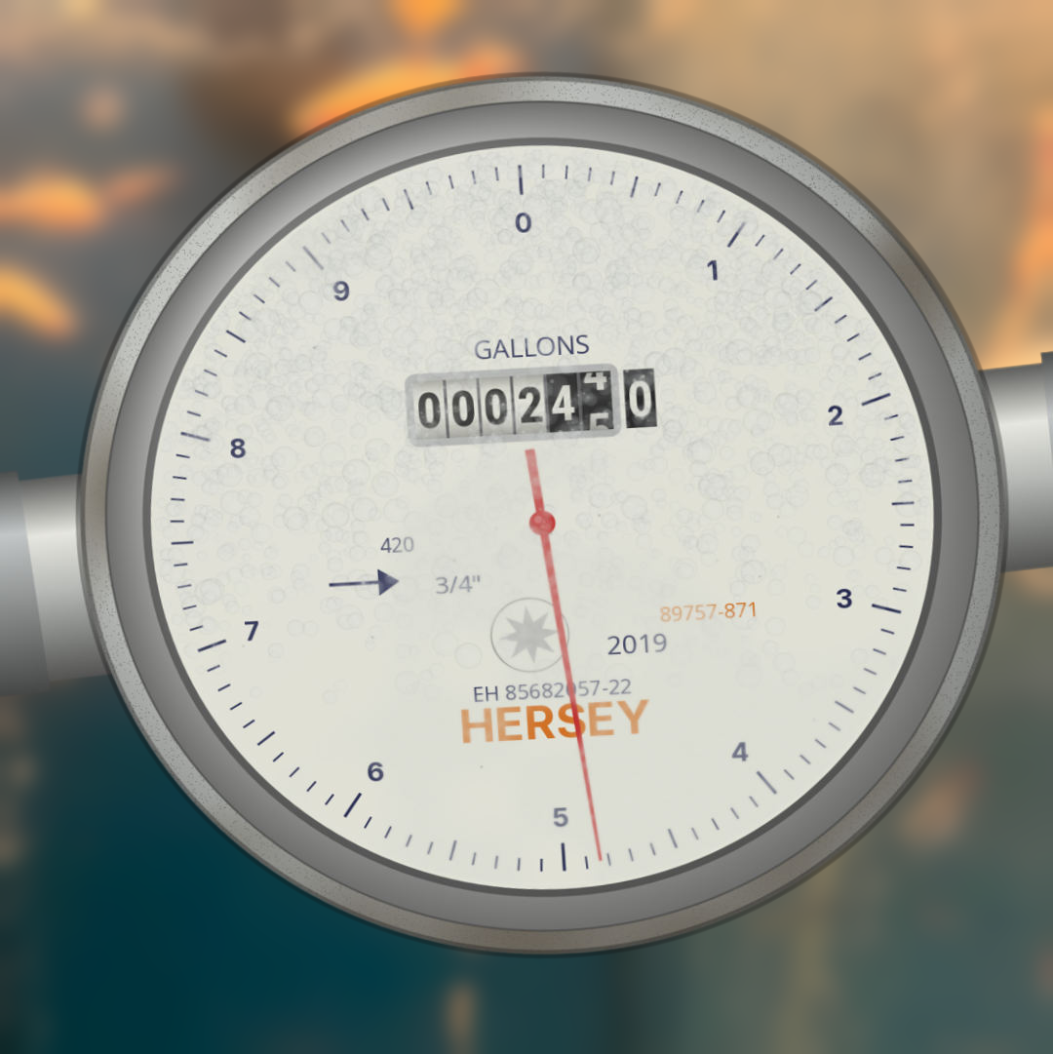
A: 2444.8 gal
